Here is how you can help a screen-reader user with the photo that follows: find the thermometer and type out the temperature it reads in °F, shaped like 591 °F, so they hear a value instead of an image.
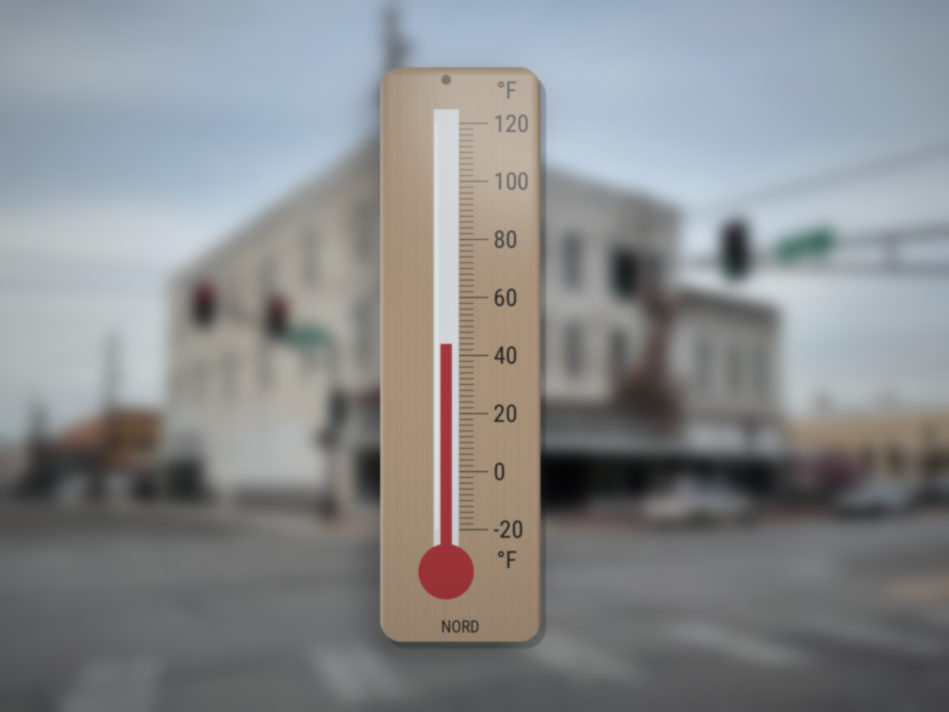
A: 44 °F
